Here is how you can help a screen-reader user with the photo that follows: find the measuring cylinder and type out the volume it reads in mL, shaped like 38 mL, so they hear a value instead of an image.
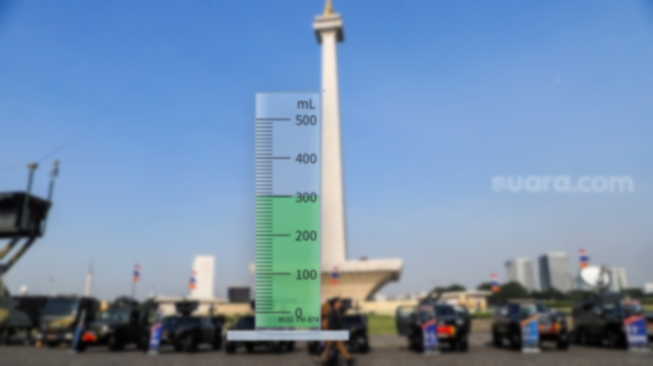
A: 300 mL
